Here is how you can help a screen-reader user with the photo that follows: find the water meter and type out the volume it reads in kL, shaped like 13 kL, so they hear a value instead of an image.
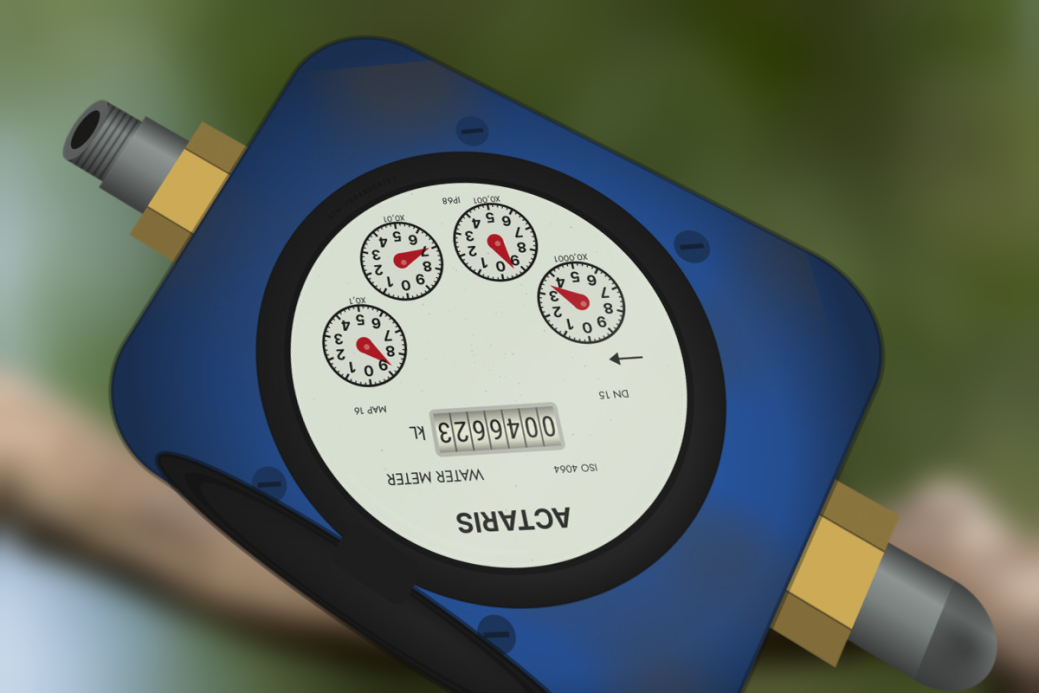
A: 46623.8693 kL
